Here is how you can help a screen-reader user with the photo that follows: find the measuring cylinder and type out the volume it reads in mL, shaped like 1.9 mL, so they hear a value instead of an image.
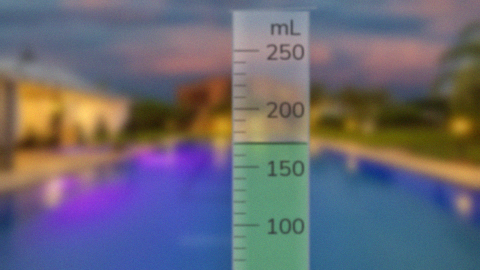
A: 170 mL
